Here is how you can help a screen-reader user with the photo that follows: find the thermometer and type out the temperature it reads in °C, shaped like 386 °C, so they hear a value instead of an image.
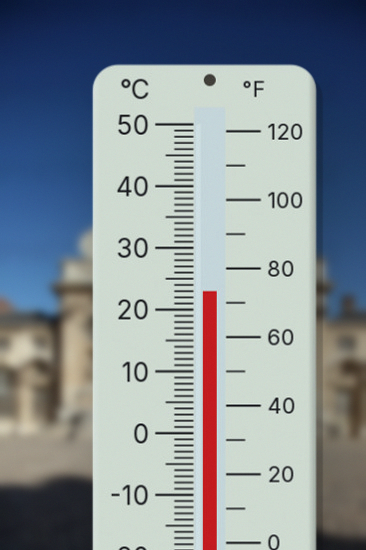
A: 23 °C
